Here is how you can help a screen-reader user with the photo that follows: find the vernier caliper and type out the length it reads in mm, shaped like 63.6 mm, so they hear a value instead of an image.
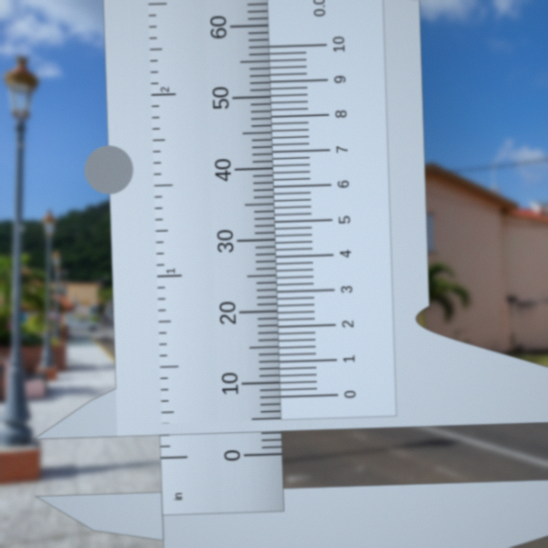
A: 8.0 mm
